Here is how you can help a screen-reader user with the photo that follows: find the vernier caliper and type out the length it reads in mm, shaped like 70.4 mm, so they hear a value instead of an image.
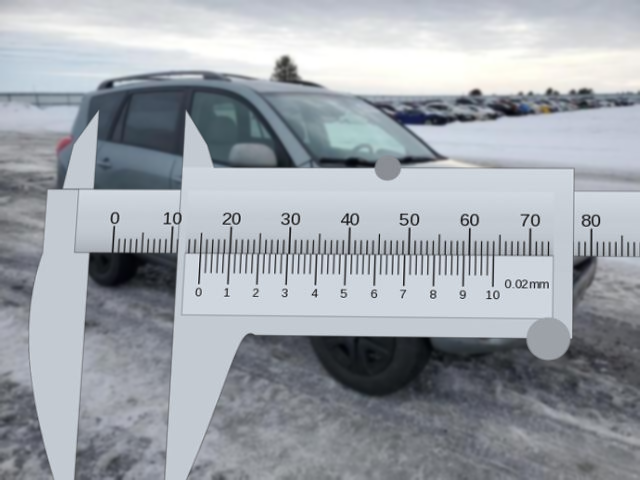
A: 15.0 mm
